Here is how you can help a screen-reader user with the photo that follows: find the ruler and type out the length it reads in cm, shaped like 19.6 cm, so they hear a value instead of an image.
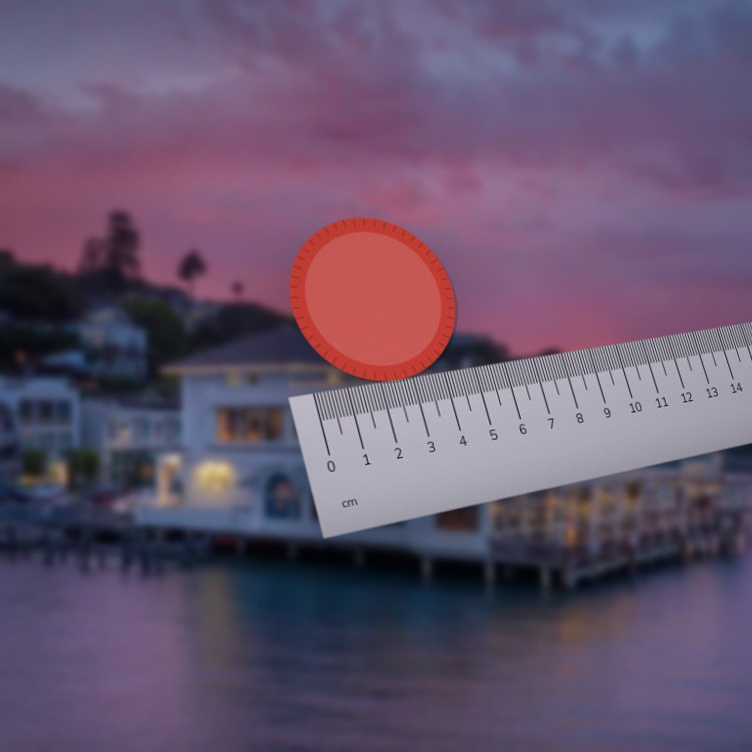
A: 5 cm
